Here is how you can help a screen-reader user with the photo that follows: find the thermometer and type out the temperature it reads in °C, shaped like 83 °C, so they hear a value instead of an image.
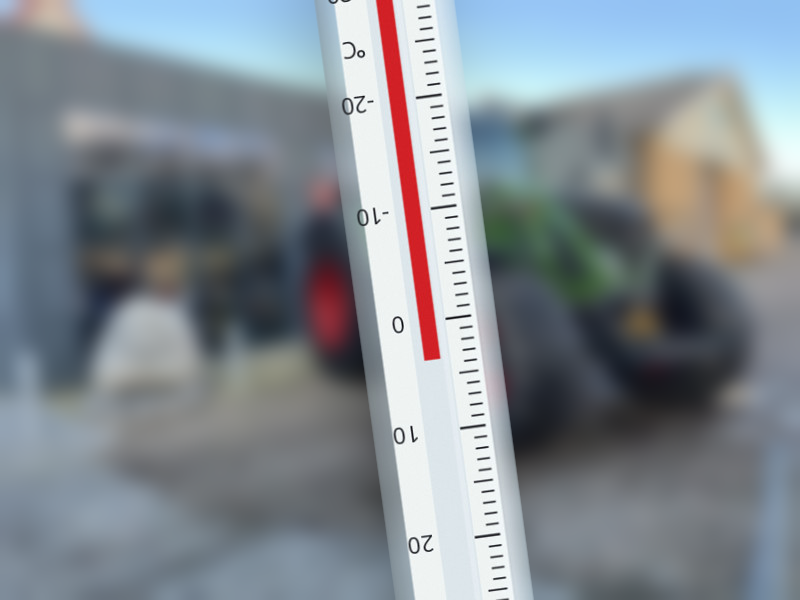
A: 3.5 °C
